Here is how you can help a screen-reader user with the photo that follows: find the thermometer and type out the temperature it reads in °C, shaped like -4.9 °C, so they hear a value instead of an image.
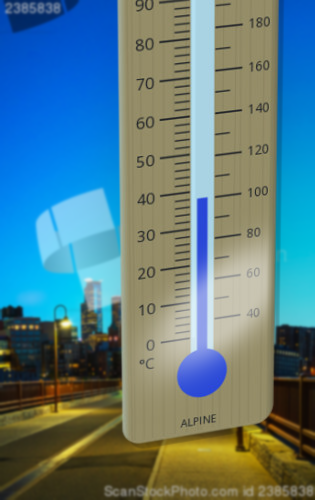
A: 38 °C
